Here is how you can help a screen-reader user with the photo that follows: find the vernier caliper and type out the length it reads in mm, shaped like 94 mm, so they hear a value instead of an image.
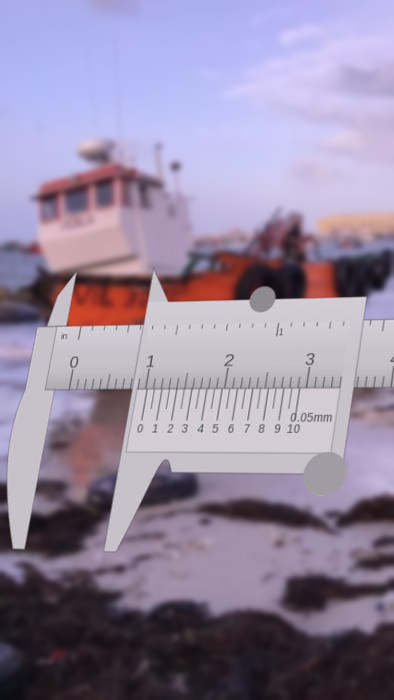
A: 10.2 mm
